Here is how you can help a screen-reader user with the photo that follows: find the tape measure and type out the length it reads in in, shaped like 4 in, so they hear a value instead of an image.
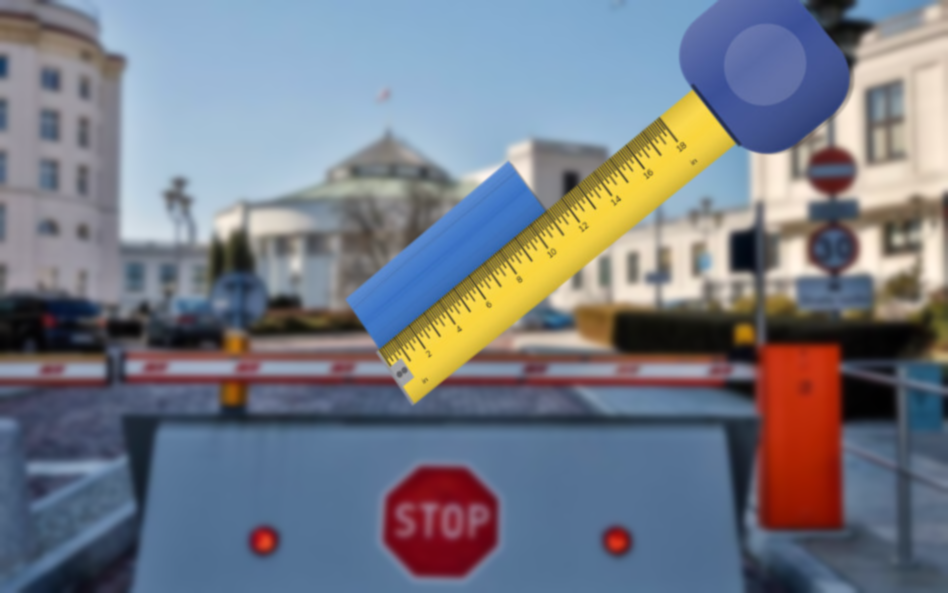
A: 11 in
